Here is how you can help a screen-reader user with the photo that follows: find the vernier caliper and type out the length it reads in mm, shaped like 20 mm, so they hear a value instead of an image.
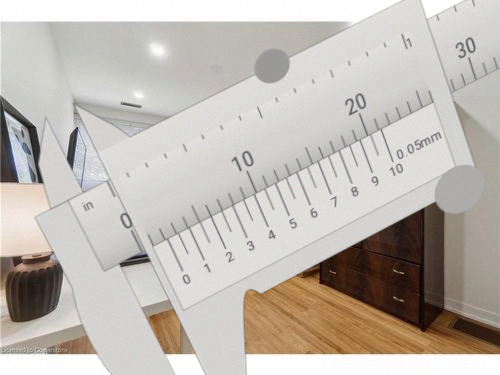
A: 2.2 mm
